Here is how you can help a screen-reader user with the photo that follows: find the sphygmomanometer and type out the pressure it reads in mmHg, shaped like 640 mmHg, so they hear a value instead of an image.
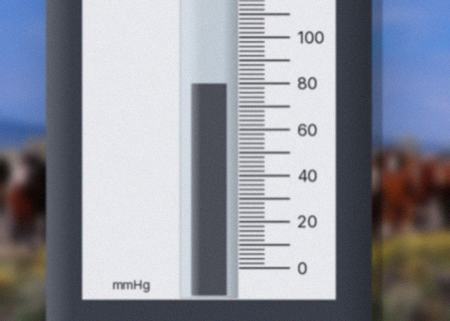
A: 80 mmHg
